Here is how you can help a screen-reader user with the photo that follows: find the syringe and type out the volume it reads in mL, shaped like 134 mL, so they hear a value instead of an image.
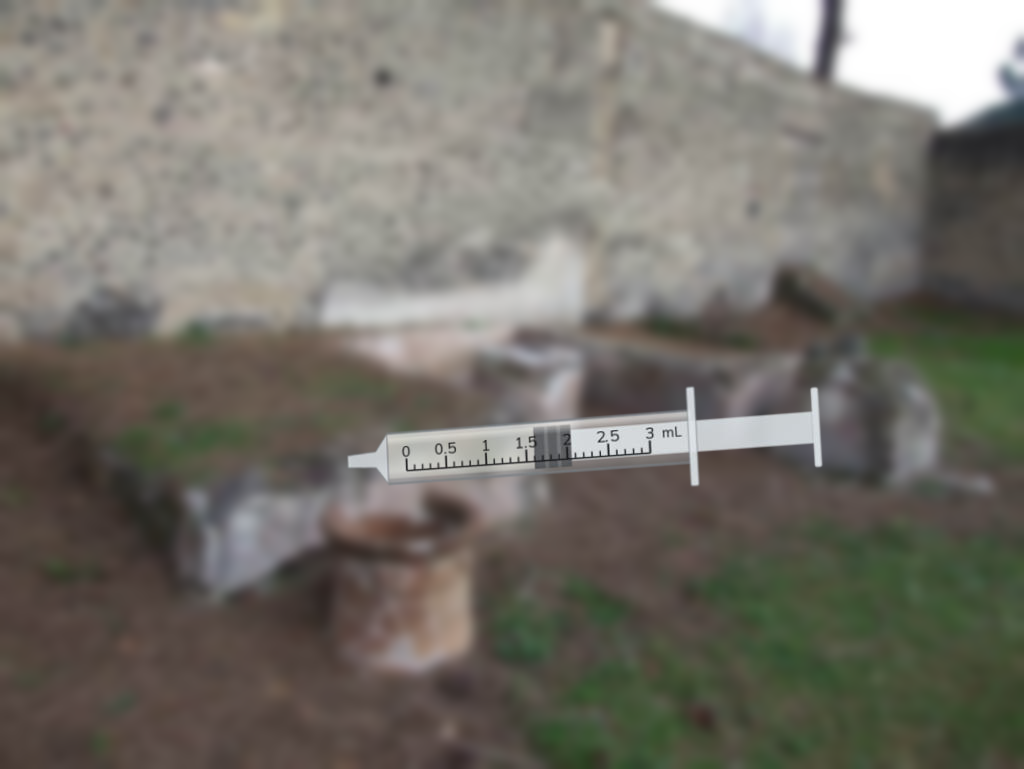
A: 1.6 mL
